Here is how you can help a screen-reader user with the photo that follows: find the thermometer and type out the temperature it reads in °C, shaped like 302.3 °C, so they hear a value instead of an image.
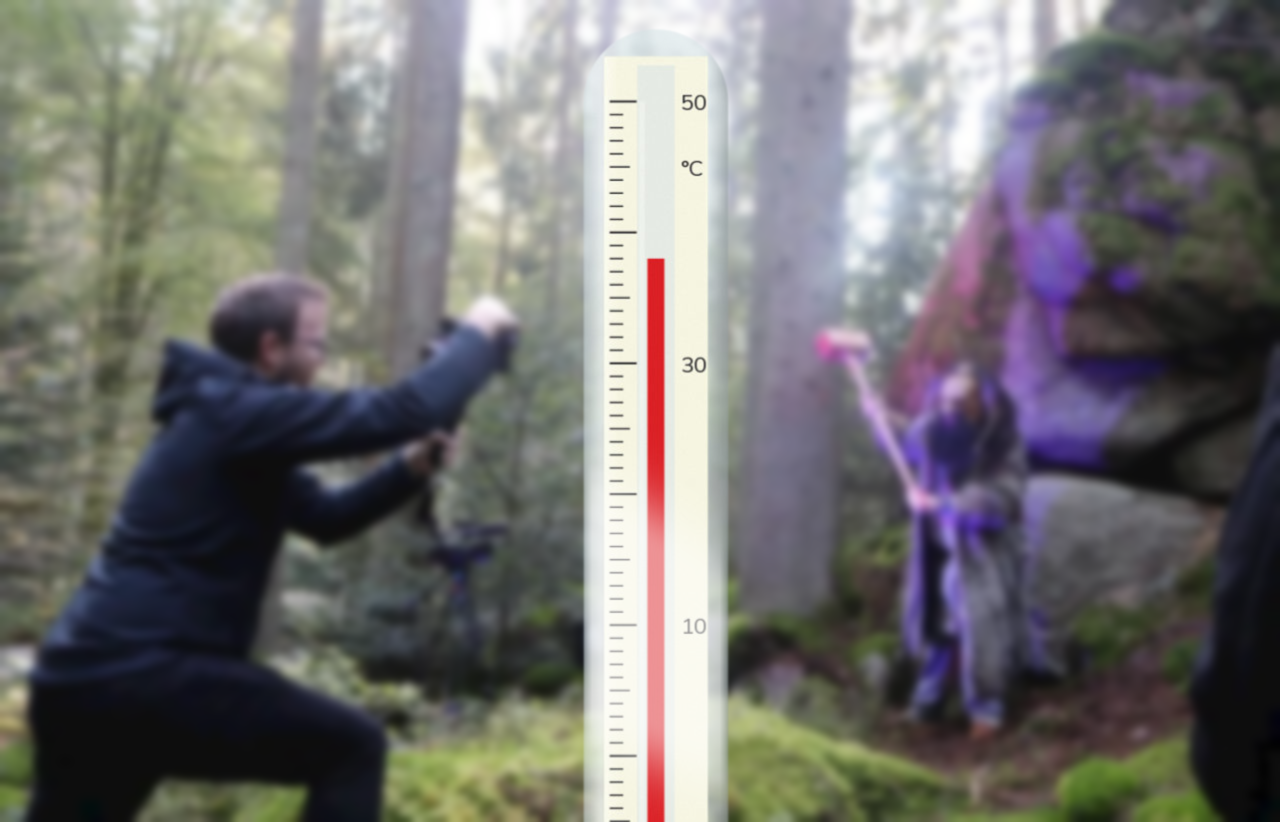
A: 38 °C
